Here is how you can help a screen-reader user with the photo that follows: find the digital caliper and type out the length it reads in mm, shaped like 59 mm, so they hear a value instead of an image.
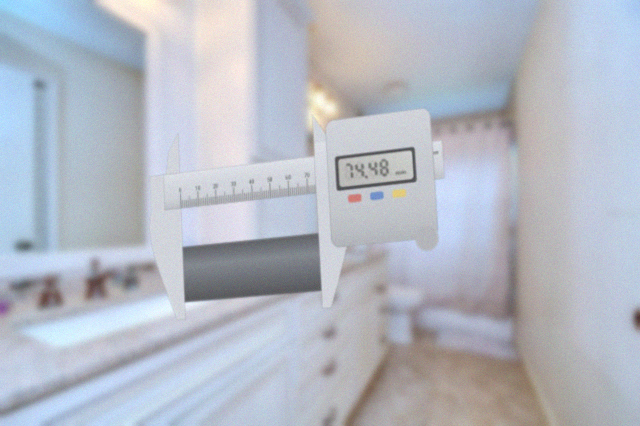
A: 74.48 mm
